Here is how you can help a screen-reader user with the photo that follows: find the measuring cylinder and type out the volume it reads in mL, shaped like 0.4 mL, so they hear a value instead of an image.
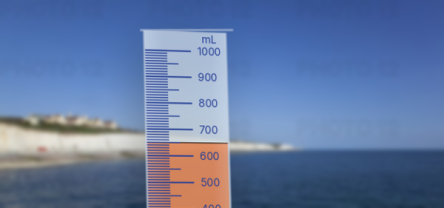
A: 650 mL
